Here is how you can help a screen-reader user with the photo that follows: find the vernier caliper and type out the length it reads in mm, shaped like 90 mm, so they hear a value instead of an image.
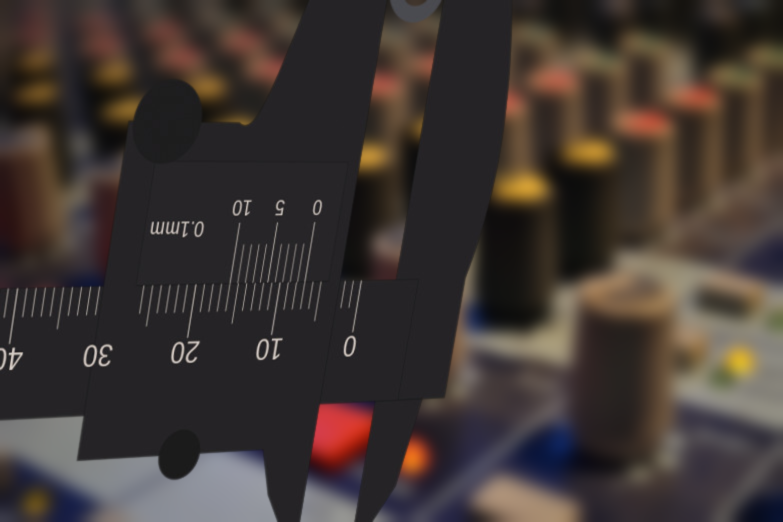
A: 7.0 mm
